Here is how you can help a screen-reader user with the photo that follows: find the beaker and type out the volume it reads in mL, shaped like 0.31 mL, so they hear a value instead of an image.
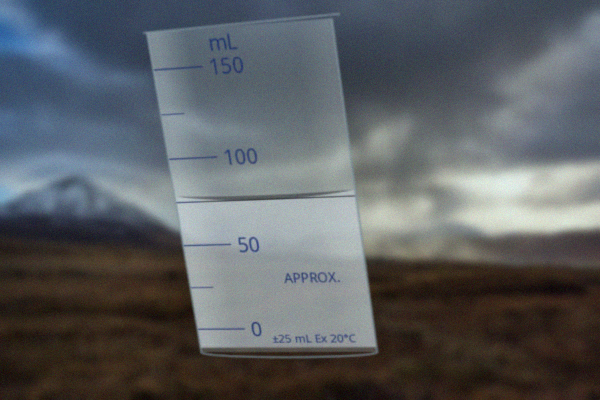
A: 75 mL
